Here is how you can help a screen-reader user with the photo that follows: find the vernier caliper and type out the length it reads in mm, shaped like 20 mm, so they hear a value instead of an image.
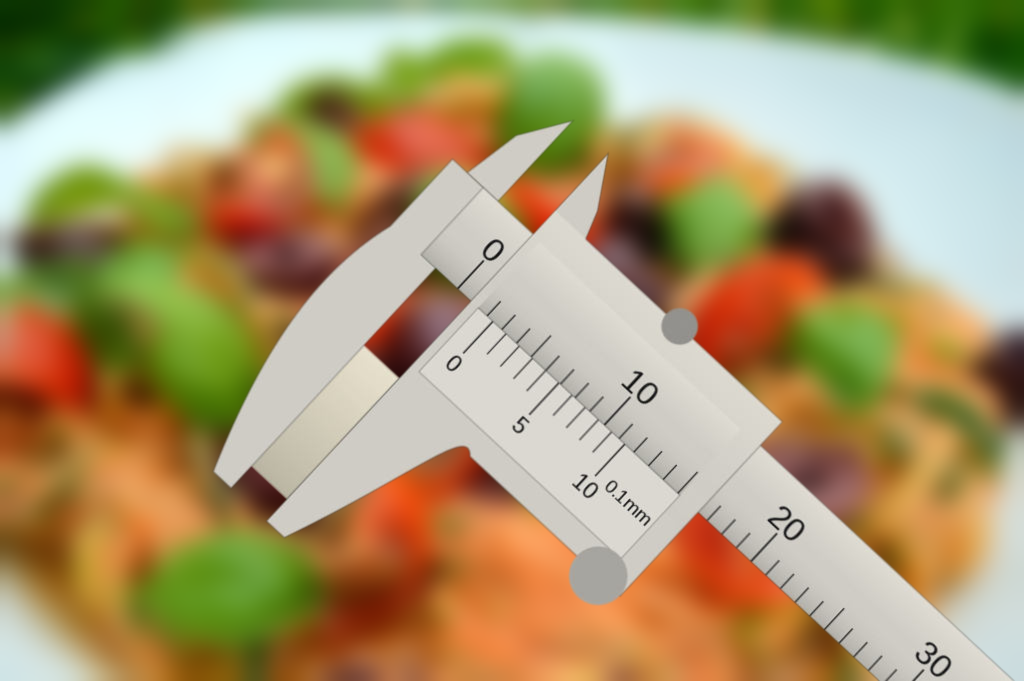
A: 2.4 mm
